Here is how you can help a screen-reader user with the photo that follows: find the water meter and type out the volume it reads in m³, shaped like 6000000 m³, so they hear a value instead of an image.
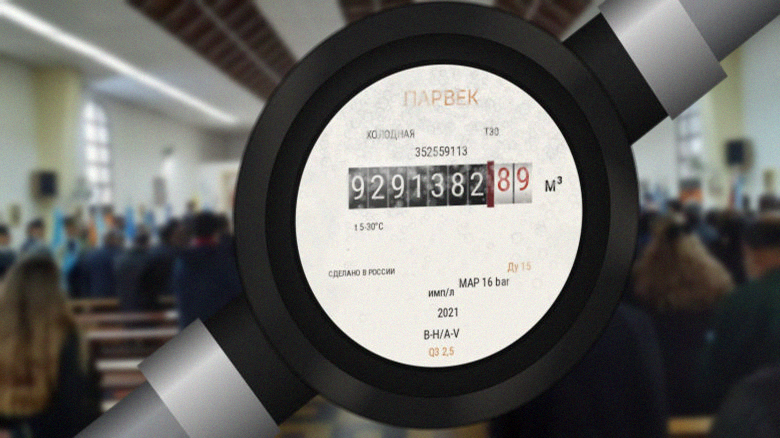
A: 9291382.89 m³
